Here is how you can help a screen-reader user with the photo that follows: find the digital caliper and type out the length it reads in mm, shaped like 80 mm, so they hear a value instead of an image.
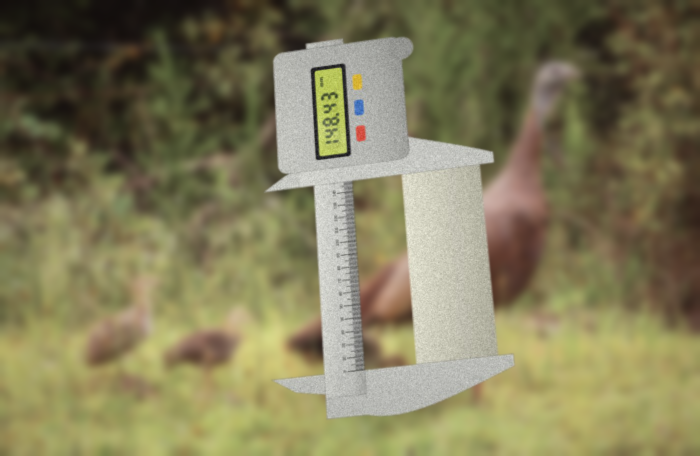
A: 148.43 mm
